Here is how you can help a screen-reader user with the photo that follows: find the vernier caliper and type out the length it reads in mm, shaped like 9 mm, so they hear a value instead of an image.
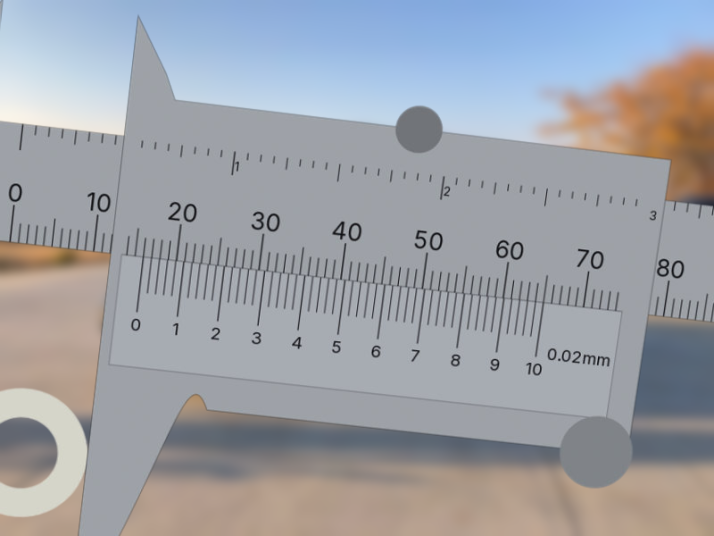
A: 16.0 mm
